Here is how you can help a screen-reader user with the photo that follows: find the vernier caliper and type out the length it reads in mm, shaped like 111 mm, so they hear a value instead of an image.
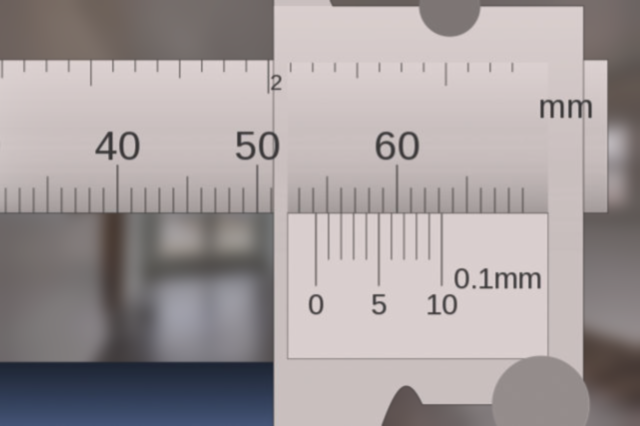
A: 54.2 mm
